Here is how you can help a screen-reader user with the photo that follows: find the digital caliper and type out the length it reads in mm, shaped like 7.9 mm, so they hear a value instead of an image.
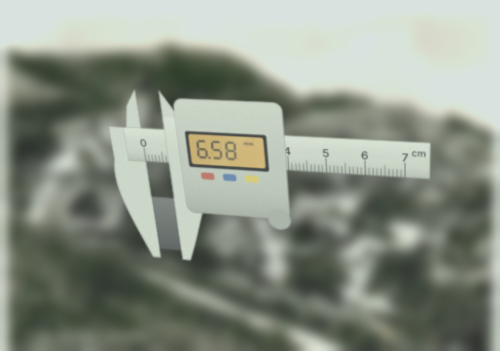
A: 6.58 mm
